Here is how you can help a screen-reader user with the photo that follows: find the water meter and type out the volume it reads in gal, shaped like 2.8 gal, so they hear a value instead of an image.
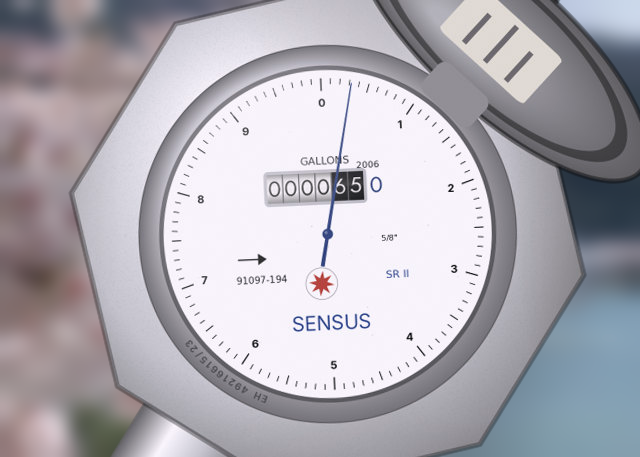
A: 650.3 gal
